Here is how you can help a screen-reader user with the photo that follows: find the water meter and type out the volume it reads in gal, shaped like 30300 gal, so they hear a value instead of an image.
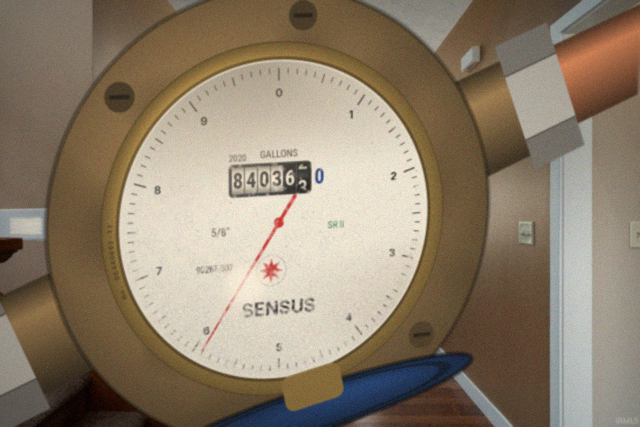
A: 8403625.9 gal
